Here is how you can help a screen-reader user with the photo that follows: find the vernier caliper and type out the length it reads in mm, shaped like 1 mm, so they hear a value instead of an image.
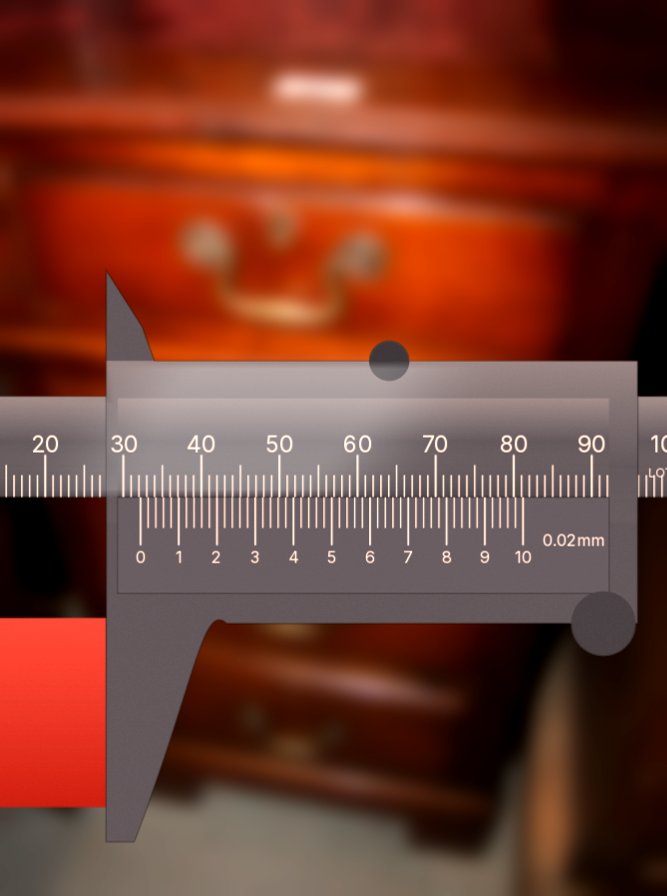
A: 32.2 mm
